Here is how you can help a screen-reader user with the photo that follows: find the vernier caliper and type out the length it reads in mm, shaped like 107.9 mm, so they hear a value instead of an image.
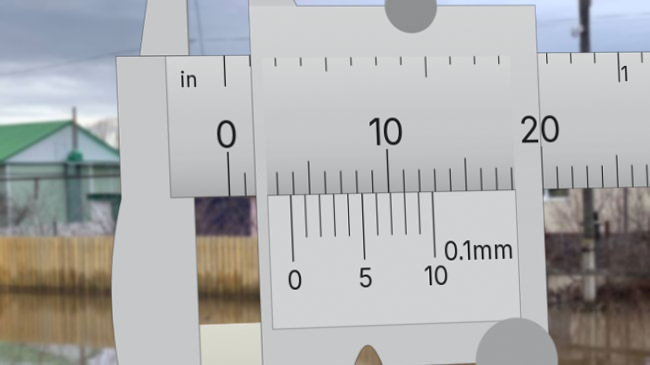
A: 3.8 mm
